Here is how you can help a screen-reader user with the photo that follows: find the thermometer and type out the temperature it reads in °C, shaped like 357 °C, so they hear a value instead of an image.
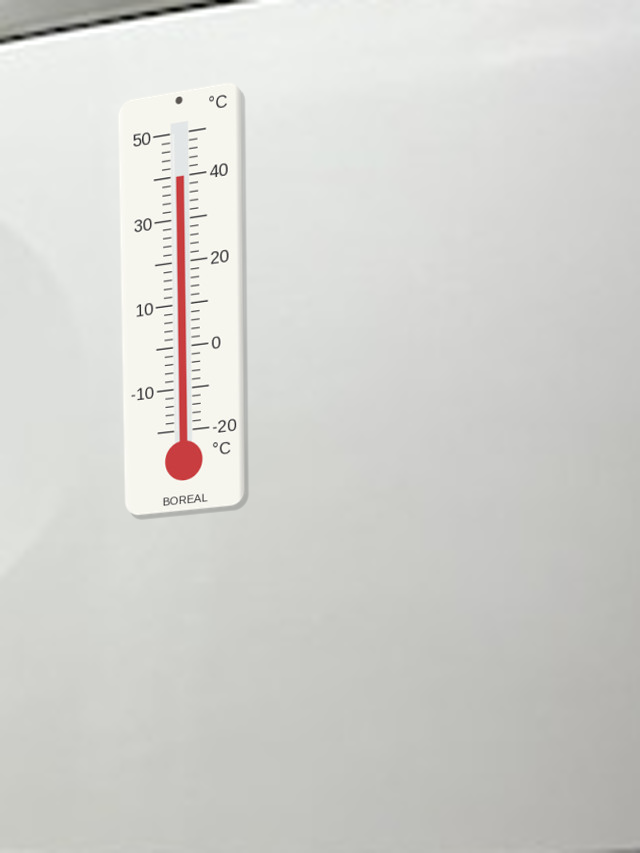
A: 40 °C
